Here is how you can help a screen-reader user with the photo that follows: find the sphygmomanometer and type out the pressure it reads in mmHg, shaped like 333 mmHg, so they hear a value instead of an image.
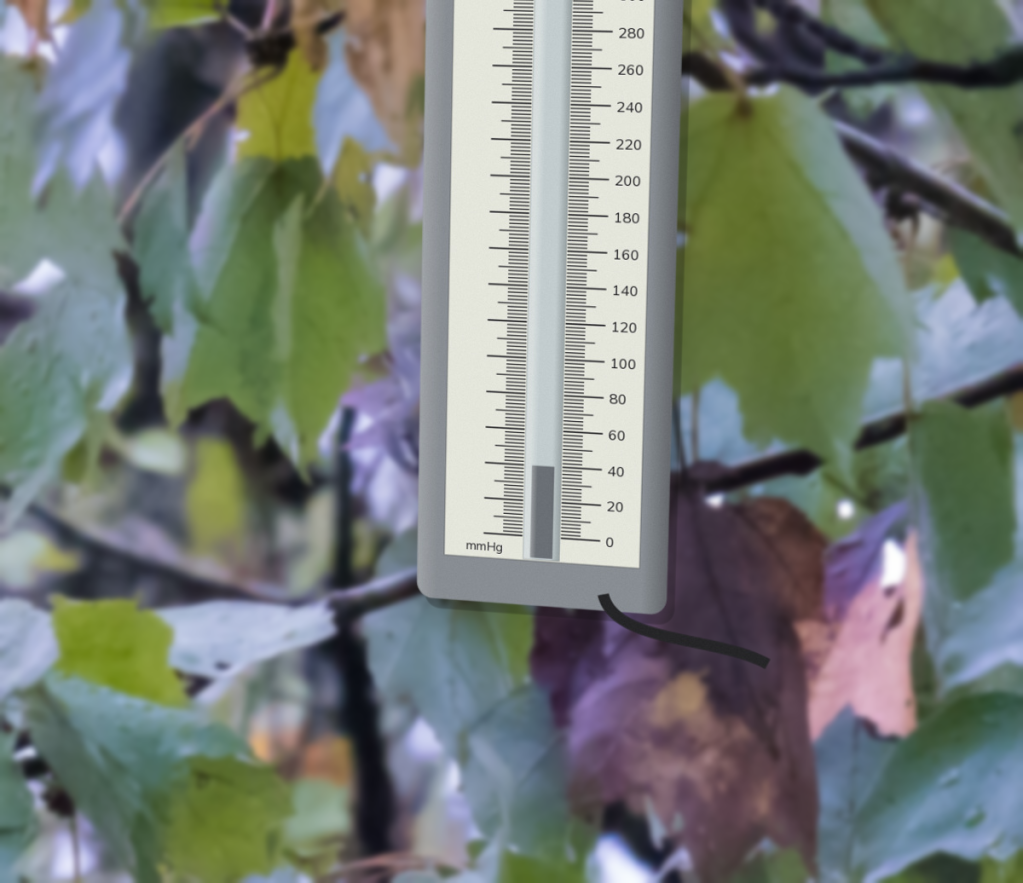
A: 40 mmHg
